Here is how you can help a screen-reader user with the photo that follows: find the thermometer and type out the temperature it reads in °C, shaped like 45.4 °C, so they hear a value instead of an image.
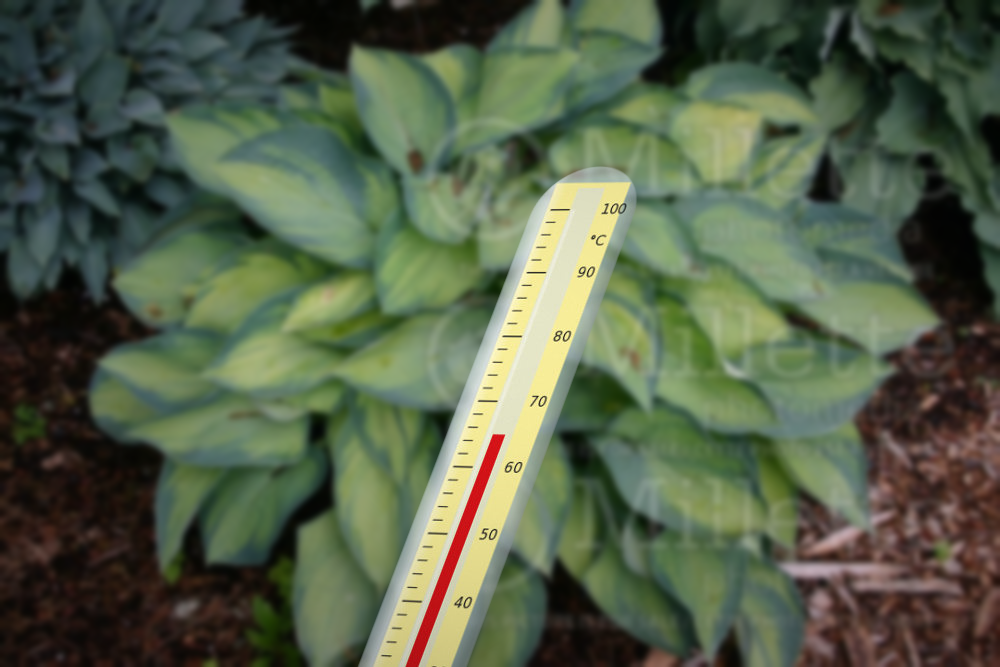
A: 65 °C
